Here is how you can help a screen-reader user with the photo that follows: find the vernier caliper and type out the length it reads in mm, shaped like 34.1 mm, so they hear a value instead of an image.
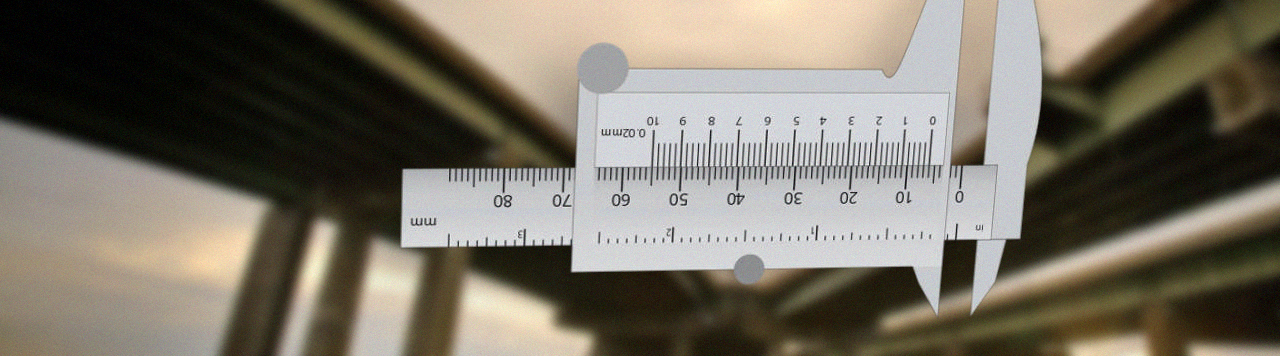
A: 6.0 mm
